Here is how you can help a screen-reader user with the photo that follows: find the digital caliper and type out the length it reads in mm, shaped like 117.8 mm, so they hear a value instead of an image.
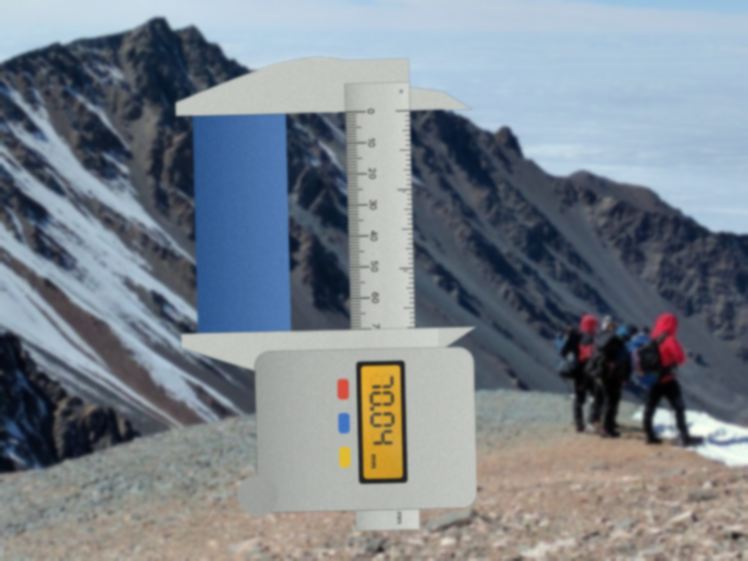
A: 70.04 mm
